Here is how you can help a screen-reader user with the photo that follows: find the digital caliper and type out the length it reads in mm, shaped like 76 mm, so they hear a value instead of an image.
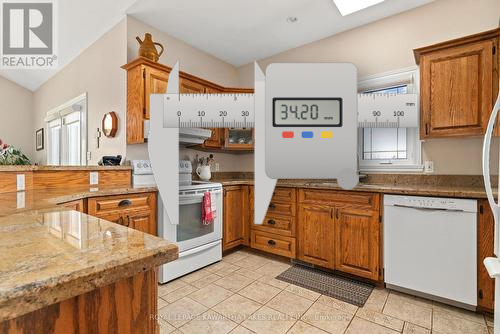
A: 34.20 mm
